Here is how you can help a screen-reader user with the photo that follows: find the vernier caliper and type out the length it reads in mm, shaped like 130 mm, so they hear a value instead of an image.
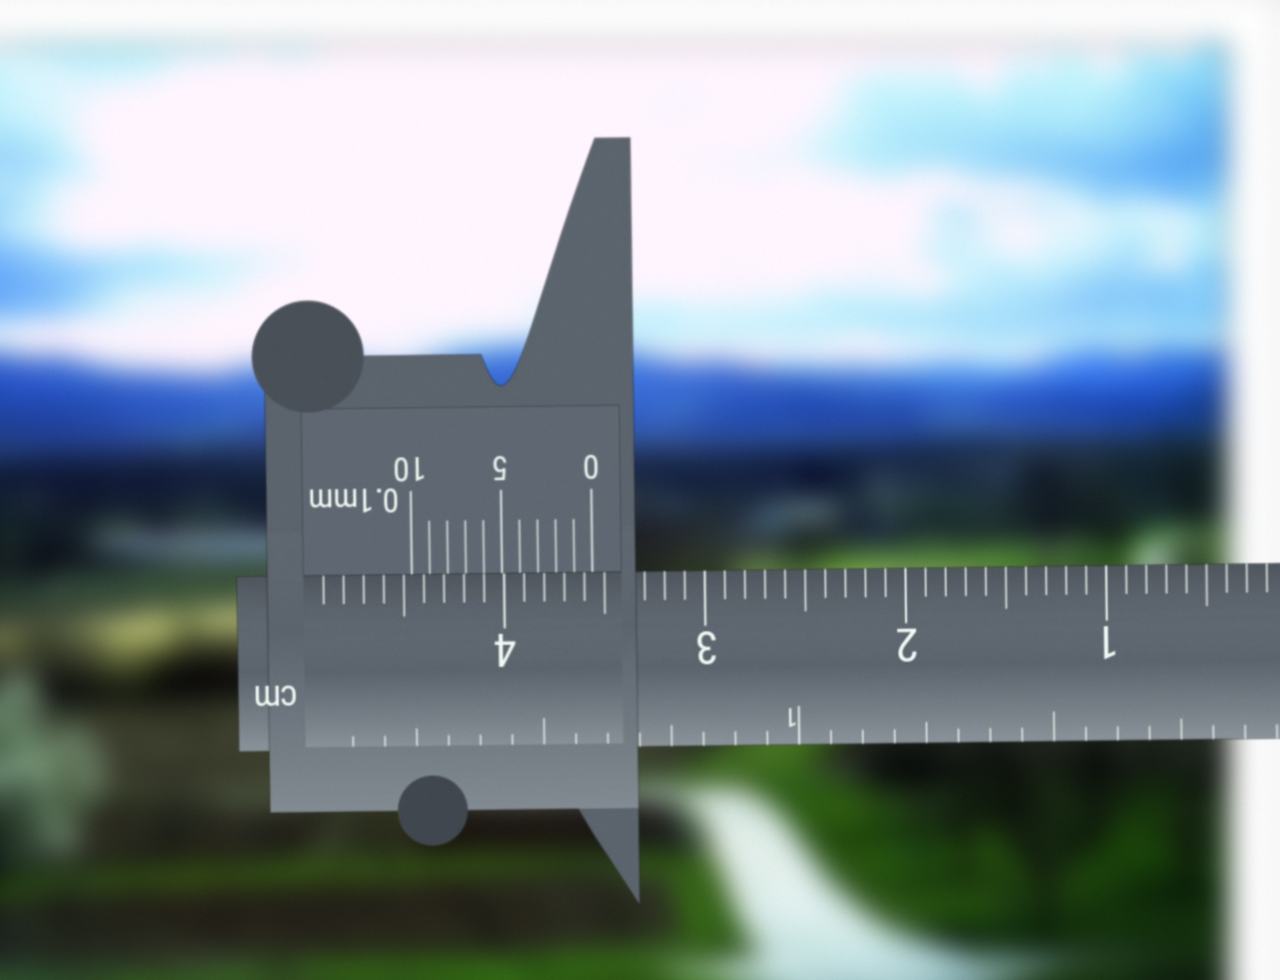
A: 35.6 mm
